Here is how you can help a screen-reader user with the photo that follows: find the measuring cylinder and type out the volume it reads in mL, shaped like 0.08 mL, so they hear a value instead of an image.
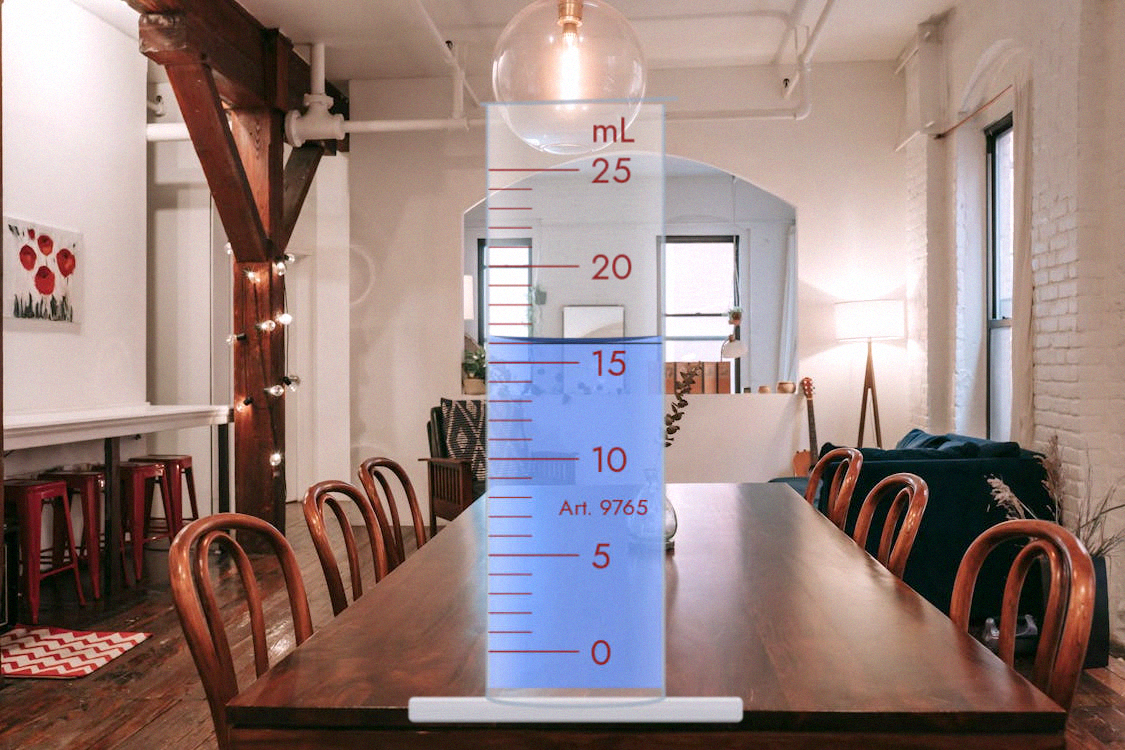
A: 16 mL
